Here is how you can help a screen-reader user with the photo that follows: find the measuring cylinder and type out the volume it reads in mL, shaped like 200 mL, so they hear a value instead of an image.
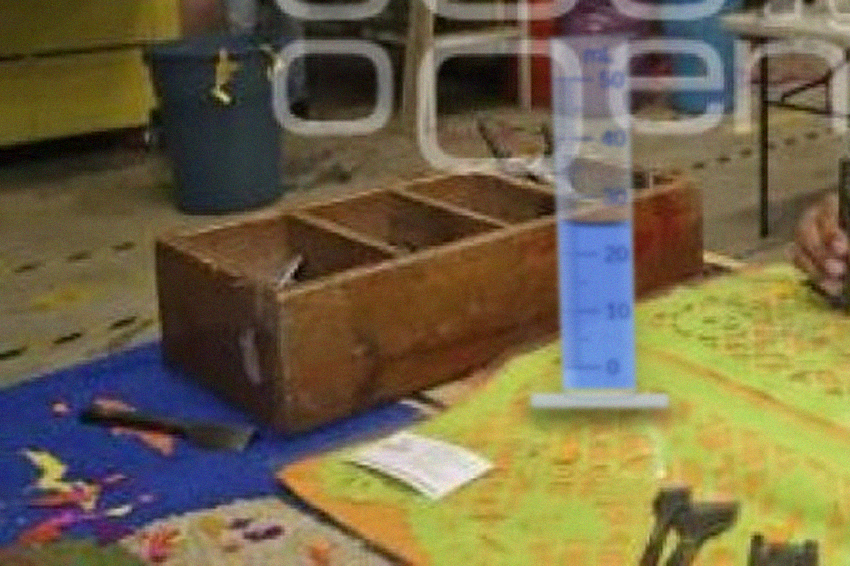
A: 25 mL
